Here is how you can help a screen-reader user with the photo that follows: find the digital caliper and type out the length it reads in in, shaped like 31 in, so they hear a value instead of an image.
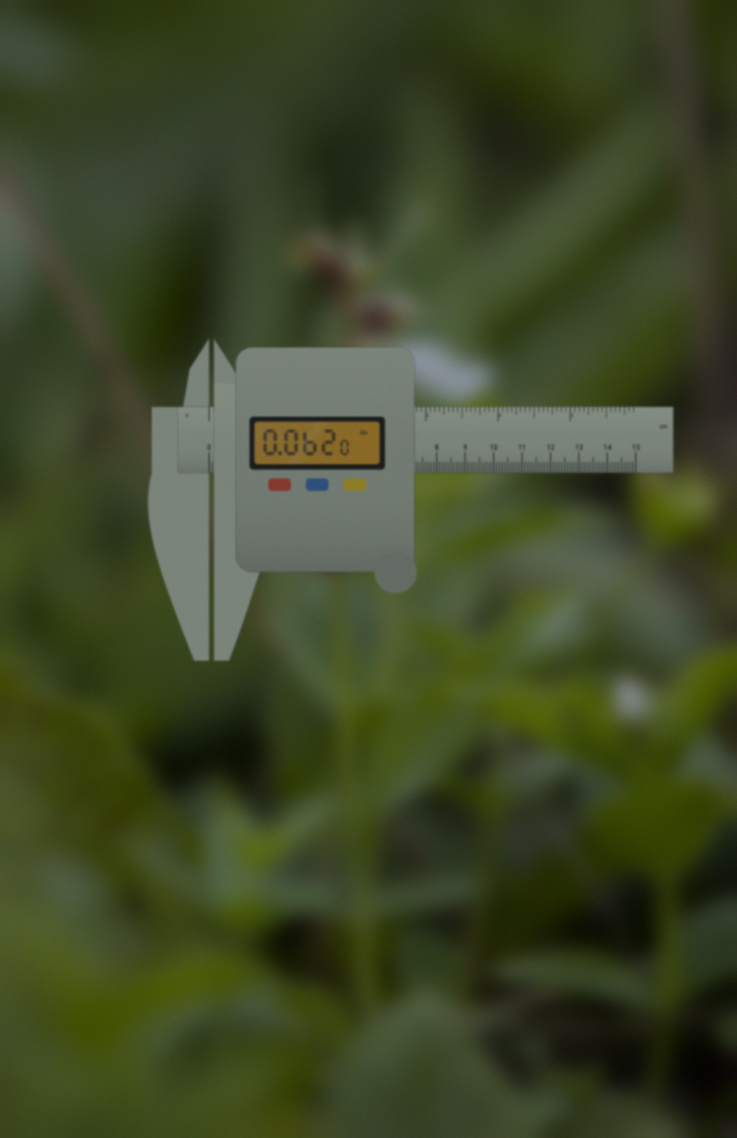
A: 0.0620 in
